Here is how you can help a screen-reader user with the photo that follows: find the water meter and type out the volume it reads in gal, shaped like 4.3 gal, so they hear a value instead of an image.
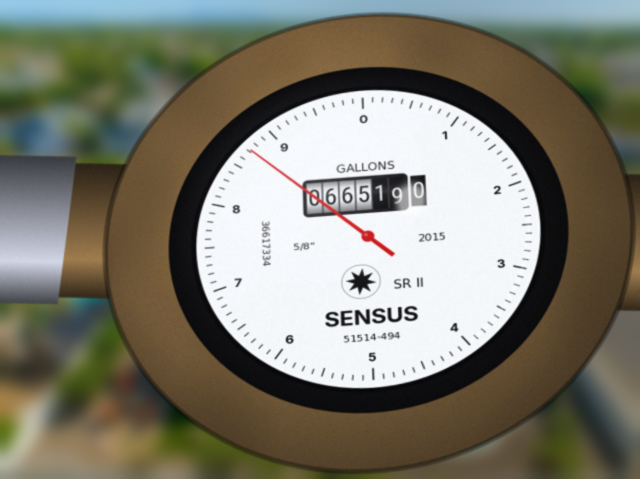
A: 665188.7 gal
